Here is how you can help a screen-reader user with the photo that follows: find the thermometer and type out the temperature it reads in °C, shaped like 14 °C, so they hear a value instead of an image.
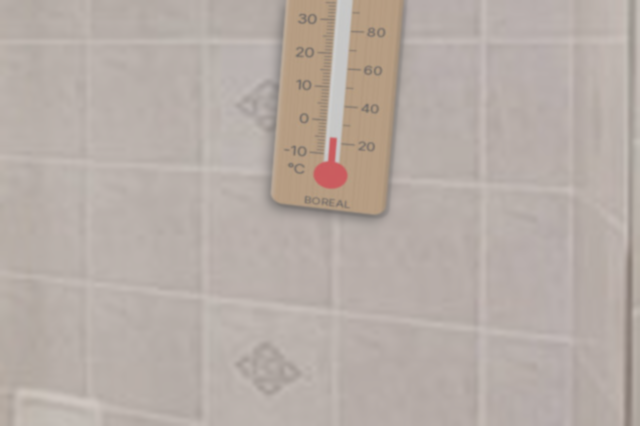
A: -5 °C
